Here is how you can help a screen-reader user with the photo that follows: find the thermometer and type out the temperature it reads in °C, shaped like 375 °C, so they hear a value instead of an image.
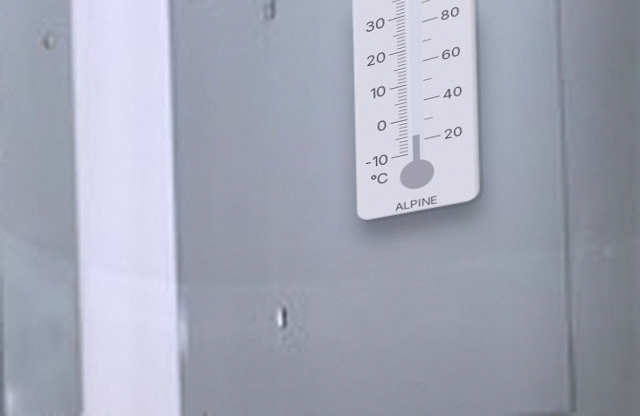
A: -5 °C
